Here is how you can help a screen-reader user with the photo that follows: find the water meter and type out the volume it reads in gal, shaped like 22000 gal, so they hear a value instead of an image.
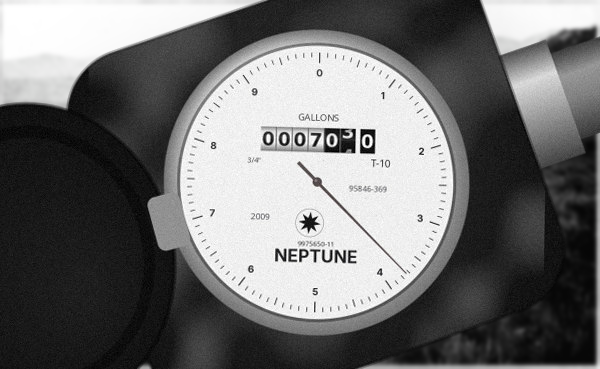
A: 7033.7 gal
